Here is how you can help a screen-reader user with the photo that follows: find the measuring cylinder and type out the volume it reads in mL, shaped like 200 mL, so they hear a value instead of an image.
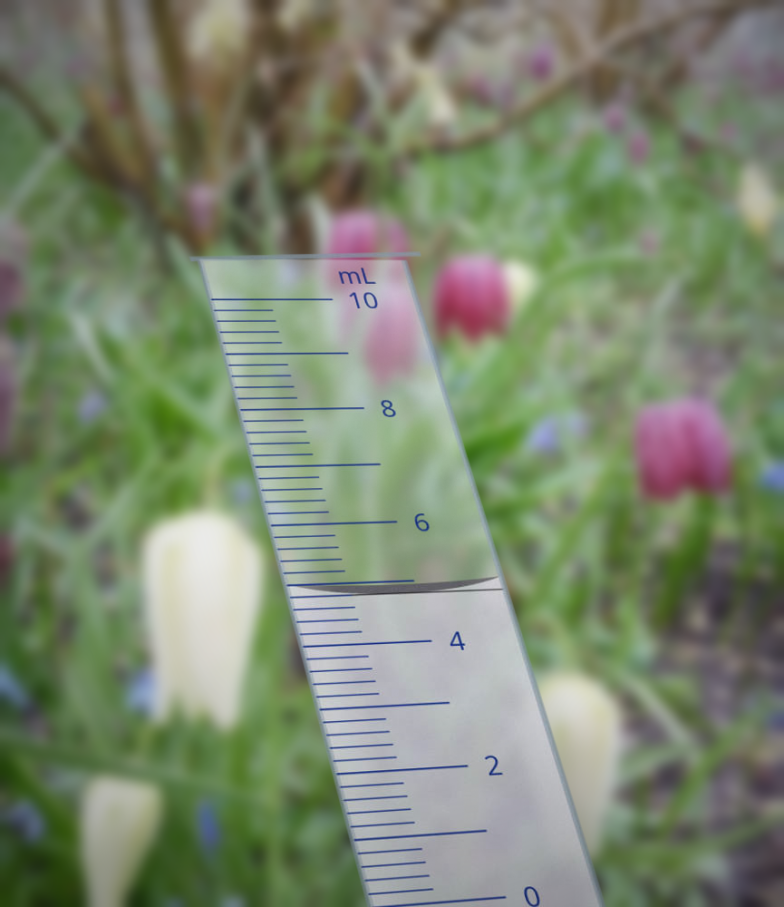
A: 4.8 mL
